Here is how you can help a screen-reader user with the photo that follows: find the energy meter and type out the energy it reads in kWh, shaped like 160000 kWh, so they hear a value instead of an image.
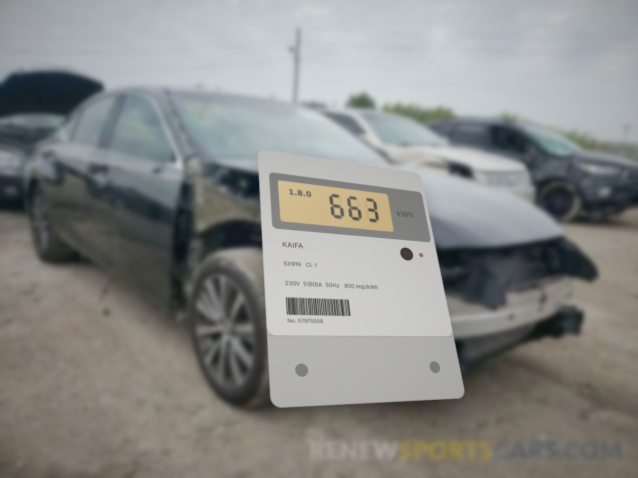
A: 663 kWh
